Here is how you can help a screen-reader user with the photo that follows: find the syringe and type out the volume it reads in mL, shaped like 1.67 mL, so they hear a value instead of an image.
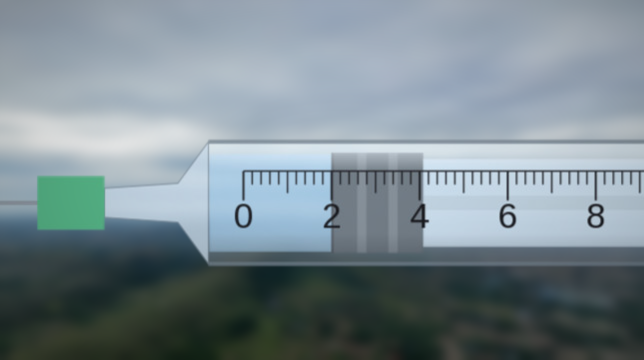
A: 2 mL
